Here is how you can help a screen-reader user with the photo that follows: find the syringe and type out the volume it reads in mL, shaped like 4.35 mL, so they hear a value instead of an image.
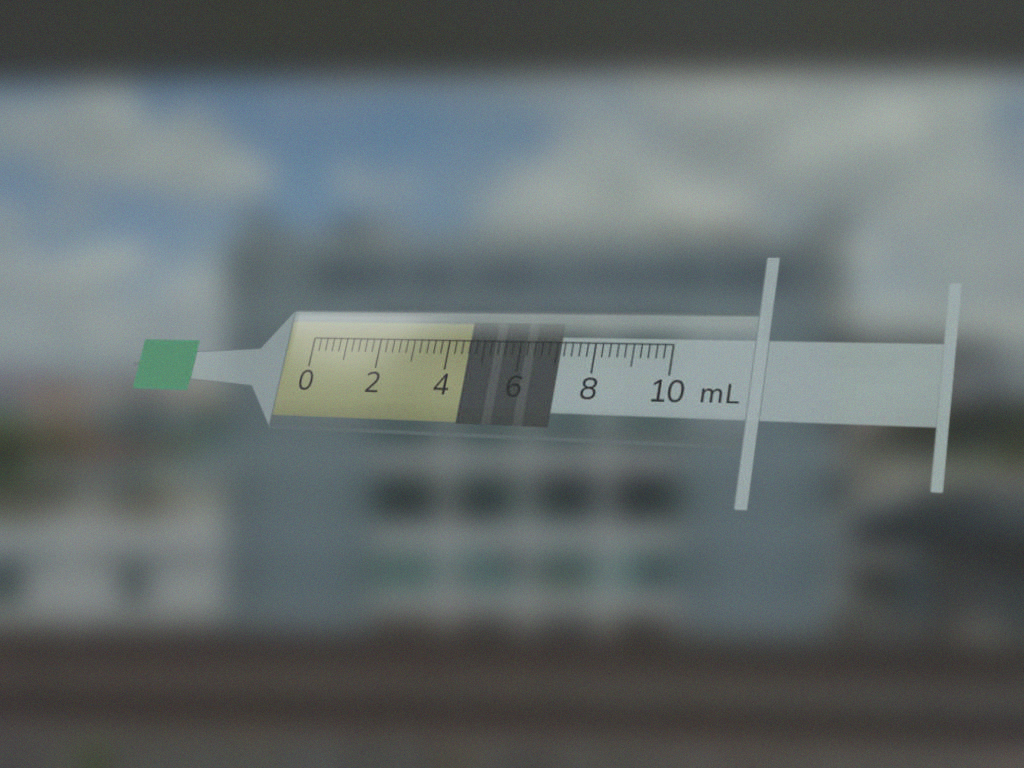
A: 4.6 mL
